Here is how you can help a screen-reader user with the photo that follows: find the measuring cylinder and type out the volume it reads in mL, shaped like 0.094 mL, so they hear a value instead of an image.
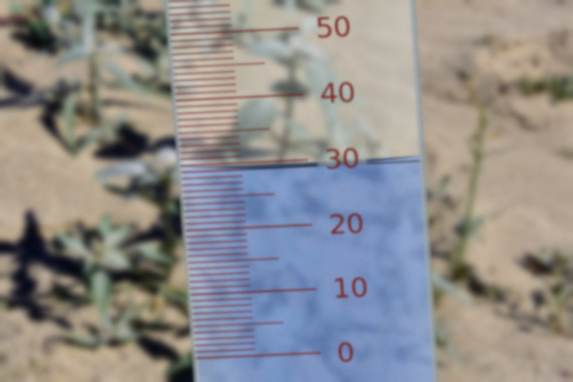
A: 29 mL
